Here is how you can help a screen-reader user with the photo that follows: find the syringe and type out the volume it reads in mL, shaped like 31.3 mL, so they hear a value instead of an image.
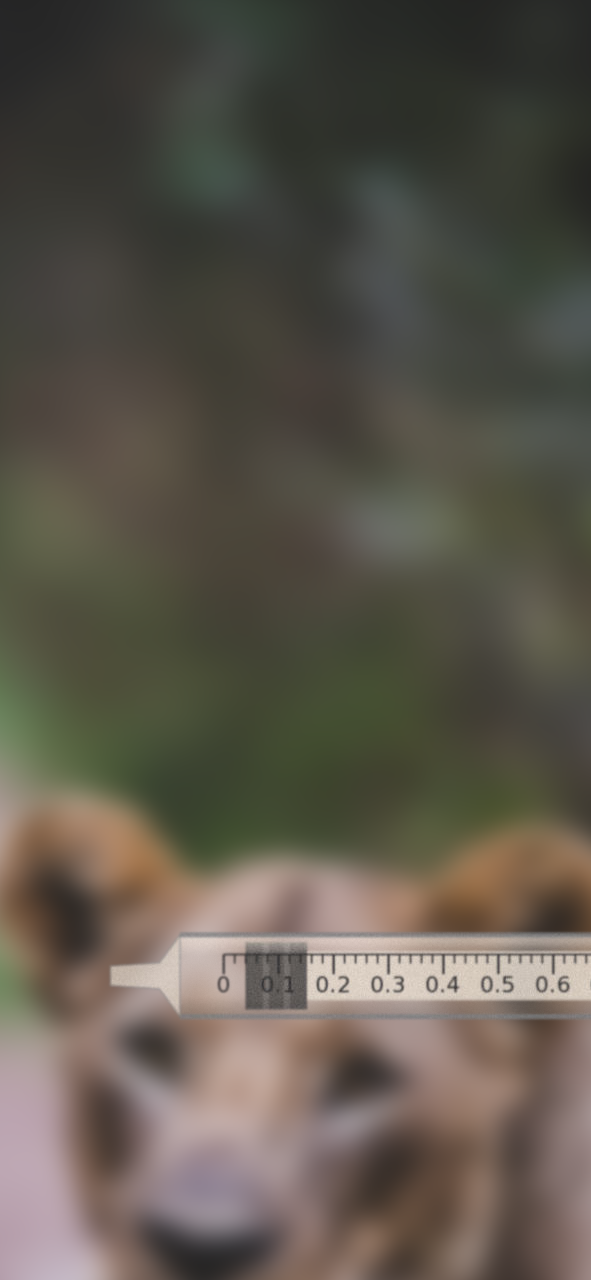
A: 0.04 mL
